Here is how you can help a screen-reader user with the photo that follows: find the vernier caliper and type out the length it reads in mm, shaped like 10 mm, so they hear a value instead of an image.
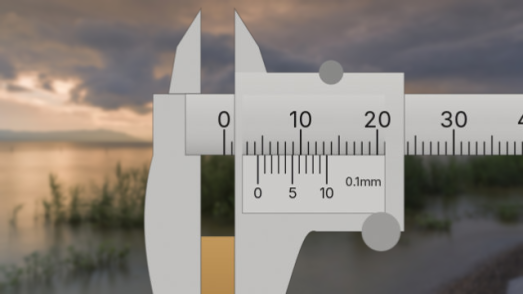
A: 4.4 mm
